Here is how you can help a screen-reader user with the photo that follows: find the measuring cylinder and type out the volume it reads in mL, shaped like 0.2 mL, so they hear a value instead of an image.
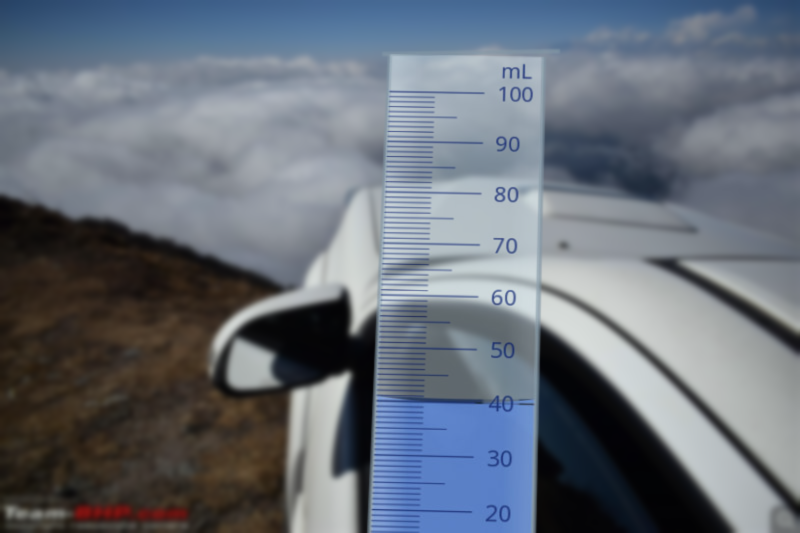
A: 40 mL
